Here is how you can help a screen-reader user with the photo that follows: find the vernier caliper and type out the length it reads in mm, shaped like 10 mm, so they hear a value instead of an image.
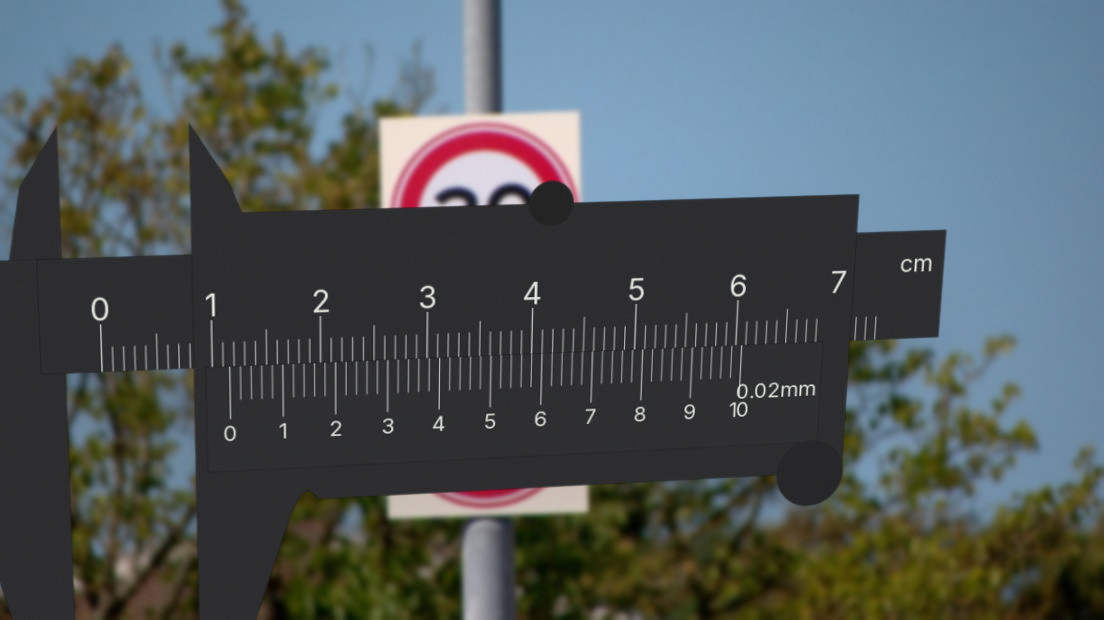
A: 11.6 mm
